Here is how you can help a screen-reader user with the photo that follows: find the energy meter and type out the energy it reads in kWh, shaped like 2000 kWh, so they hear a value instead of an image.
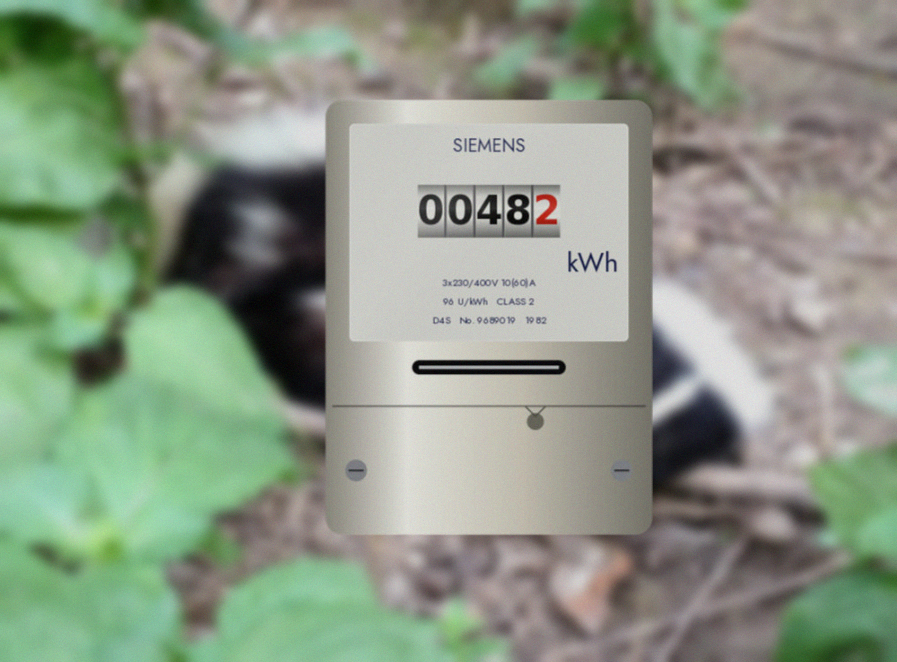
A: 48.2 kWh
